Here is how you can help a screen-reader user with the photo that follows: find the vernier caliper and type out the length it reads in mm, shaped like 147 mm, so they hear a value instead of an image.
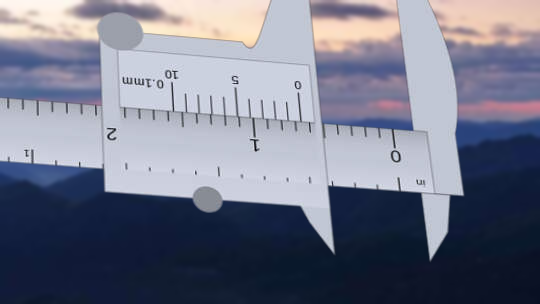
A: 6.6 mm
